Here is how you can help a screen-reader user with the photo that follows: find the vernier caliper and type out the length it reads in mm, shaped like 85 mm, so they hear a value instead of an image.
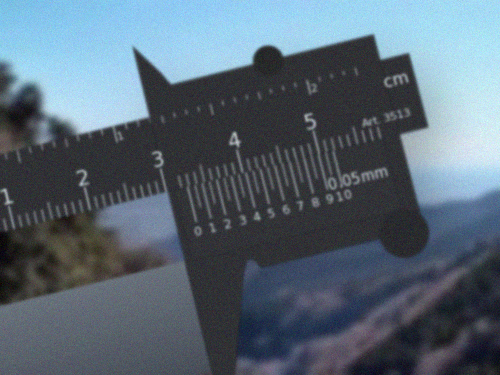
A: 32.8 mm
